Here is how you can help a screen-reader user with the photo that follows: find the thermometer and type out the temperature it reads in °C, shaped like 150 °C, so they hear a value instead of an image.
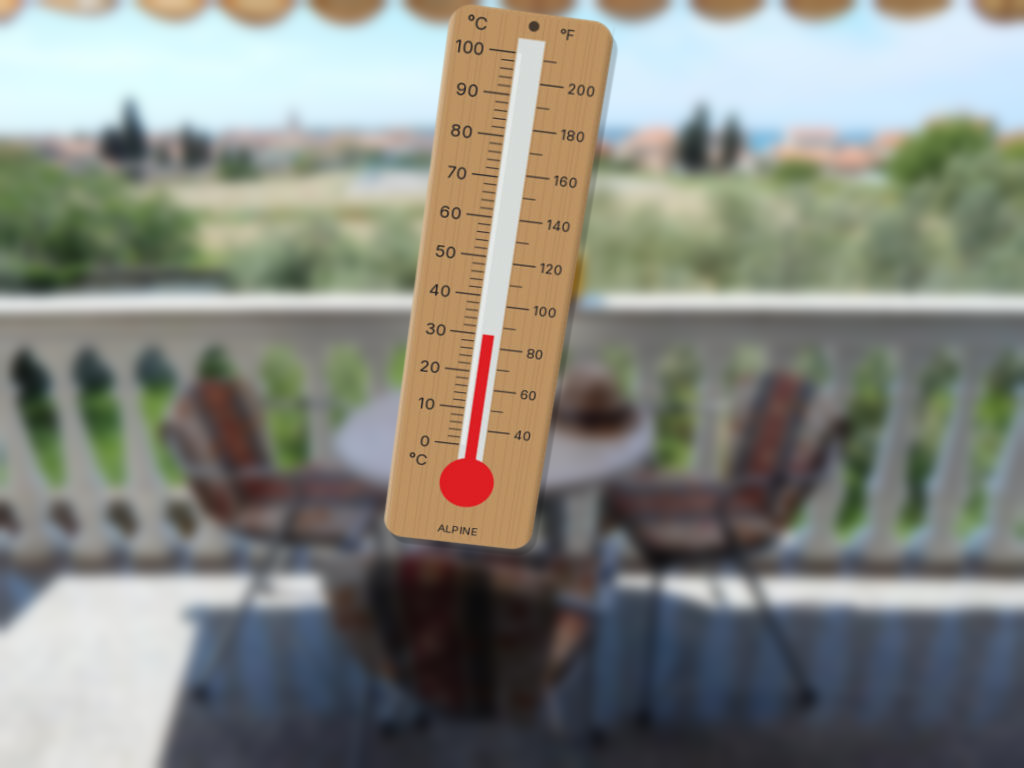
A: 30 °C
